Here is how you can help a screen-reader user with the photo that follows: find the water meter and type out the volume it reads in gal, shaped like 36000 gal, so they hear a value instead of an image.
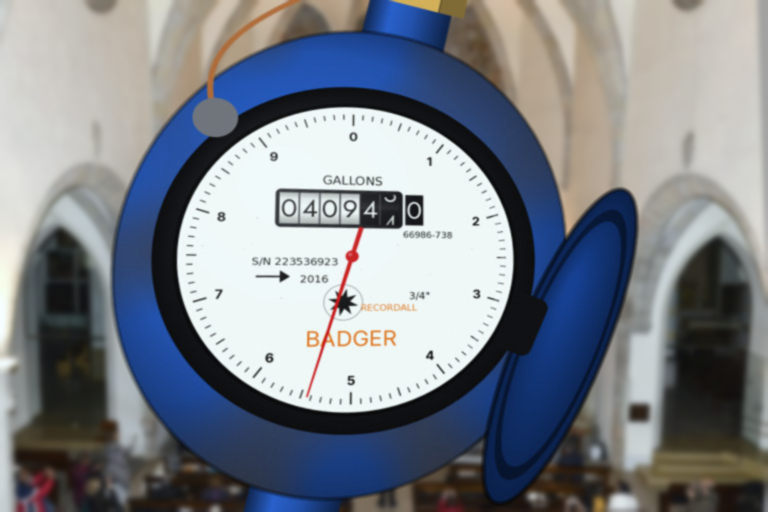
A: 409435.4 gal
